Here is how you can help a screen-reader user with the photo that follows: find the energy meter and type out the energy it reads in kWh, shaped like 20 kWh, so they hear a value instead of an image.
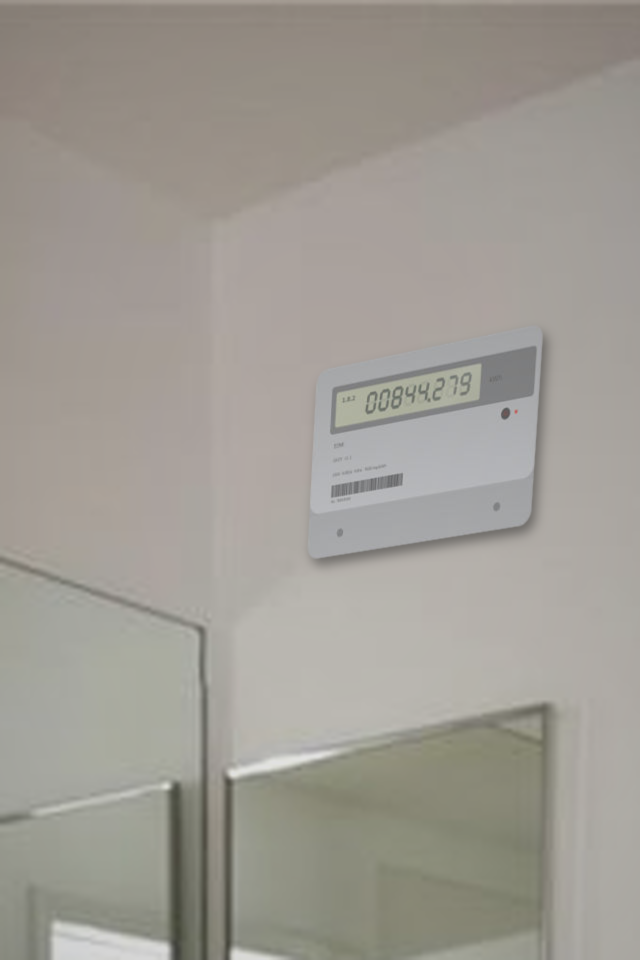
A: 844.279 kWh
